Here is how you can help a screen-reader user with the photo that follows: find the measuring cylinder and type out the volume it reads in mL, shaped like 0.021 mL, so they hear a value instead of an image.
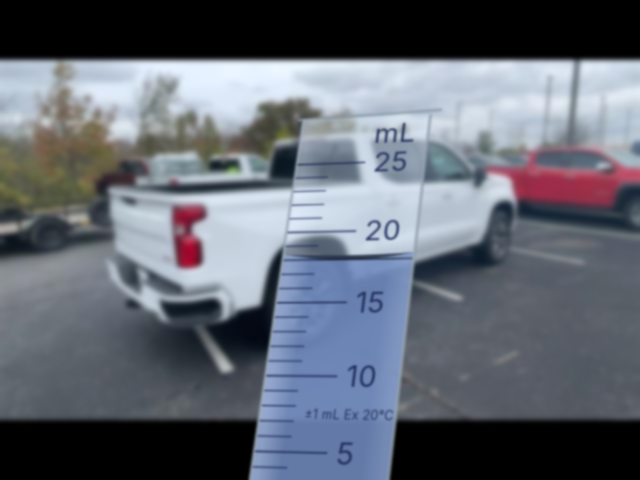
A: 18 mL
